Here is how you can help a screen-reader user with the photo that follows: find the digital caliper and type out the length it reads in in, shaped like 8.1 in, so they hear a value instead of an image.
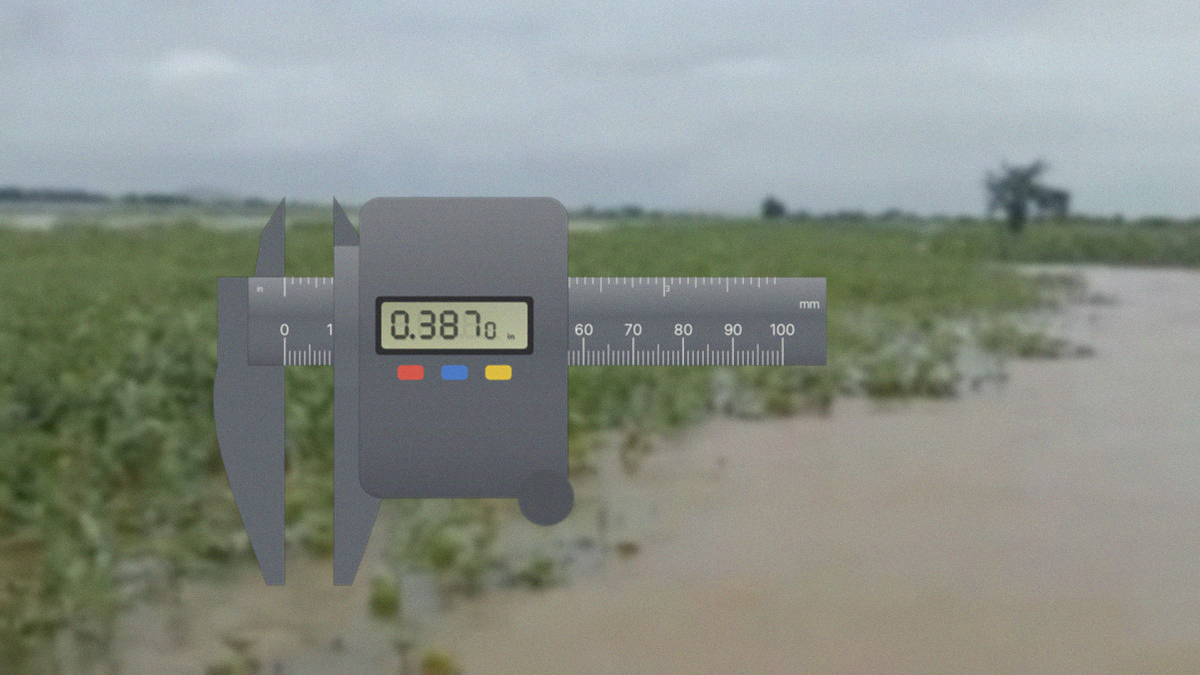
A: 0.3870 in
